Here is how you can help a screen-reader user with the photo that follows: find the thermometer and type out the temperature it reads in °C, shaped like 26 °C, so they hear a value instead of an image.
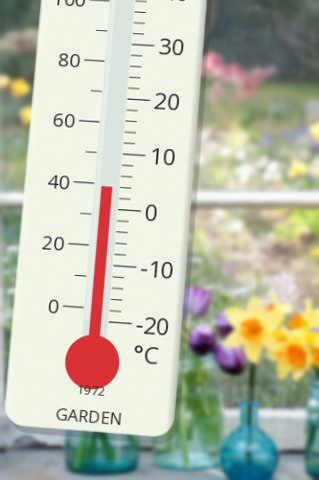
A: 4 °C
